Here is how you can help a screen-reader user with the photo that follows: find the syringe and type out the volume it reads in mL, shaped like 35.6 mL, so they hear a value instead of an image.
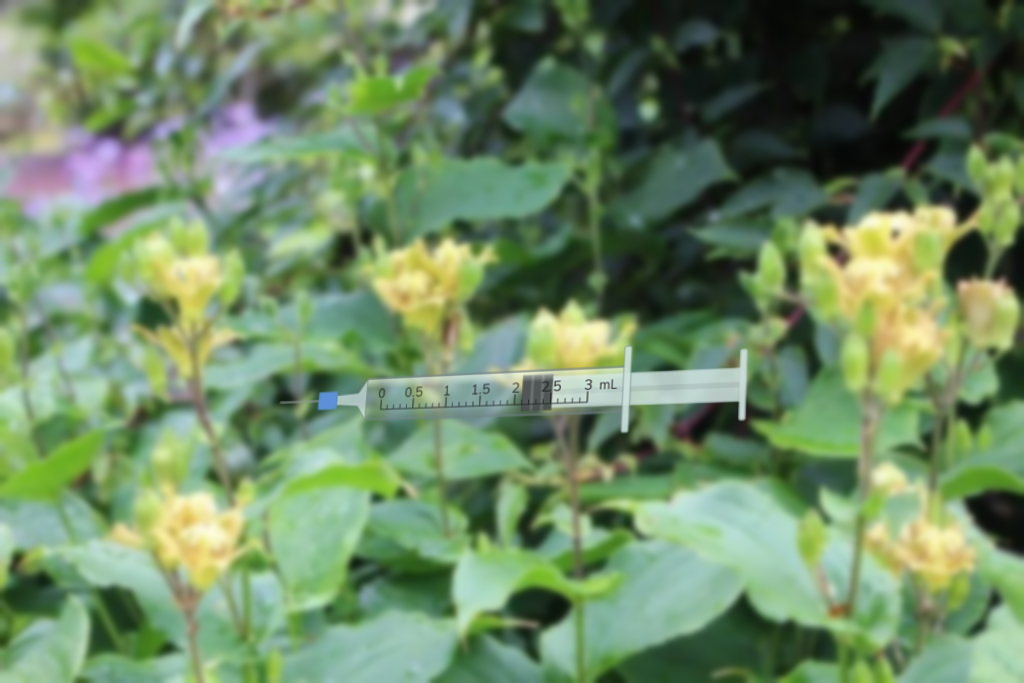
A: 2.1 mL
